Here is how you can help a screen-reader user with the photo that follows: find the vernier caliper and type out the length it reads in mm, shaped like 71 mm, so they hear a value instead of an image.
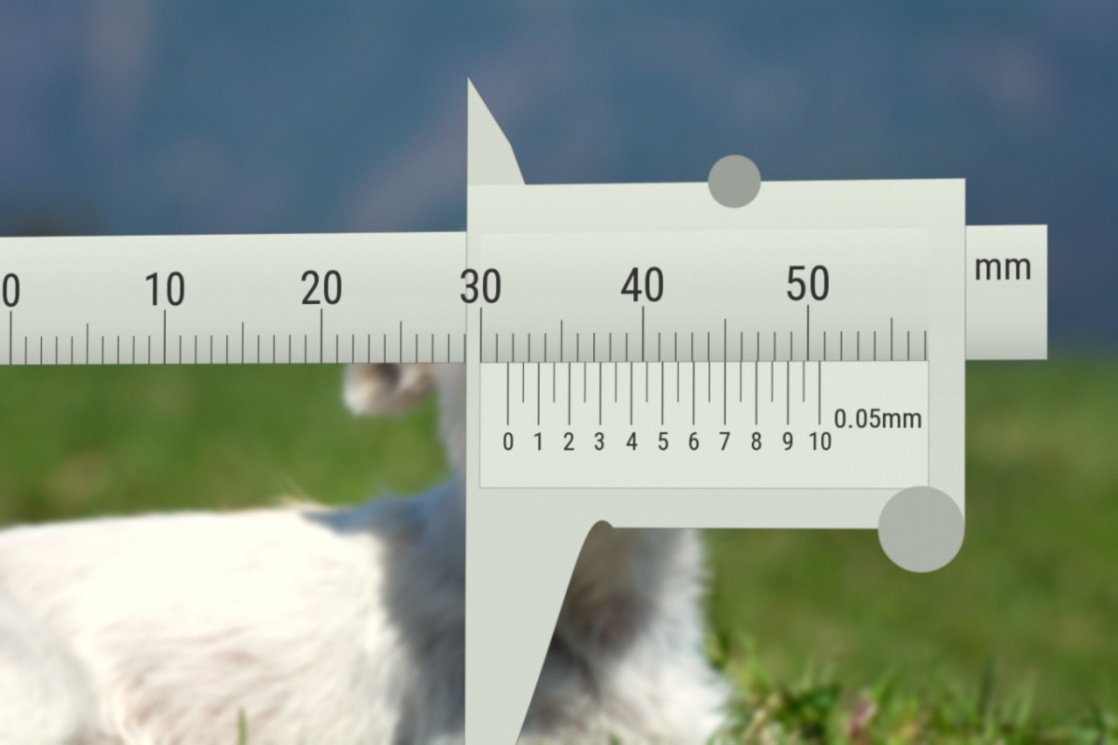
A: 31.7 mm
